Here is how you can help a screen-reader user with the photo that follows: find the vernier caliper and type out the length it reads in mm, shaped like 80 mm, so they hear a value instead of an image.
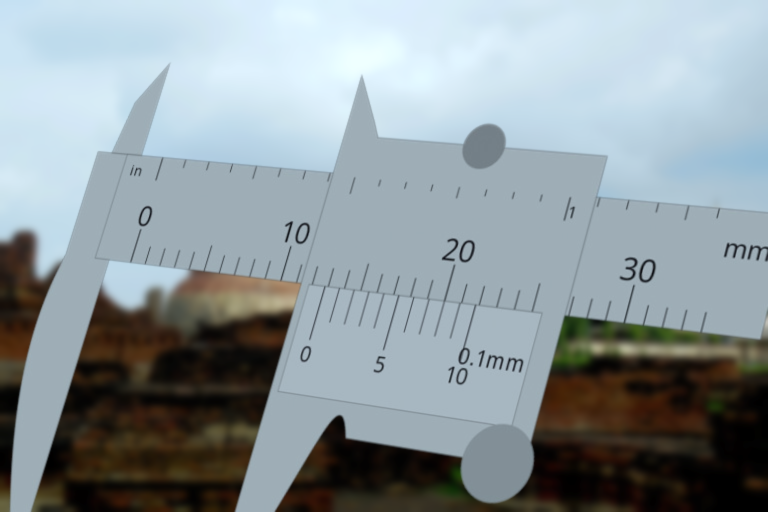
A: 12.8 mm
